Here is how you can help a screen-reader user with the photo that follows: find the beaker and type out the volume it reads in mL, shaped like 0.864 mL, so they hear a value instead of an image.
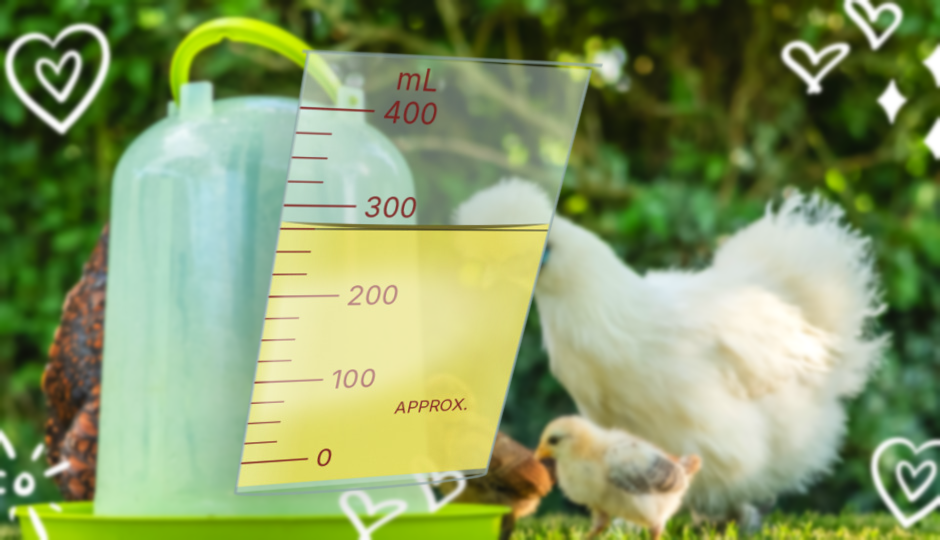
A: 275 mL
